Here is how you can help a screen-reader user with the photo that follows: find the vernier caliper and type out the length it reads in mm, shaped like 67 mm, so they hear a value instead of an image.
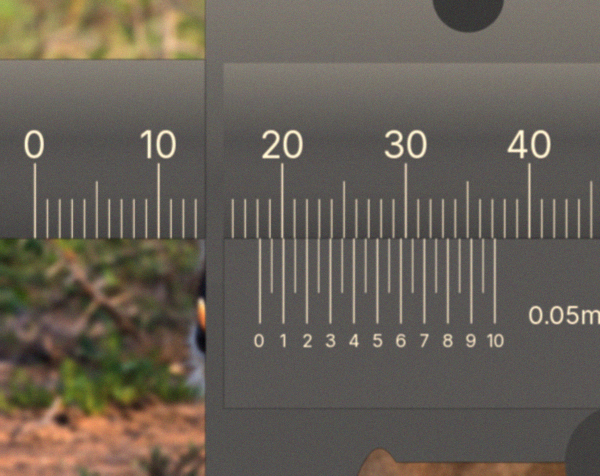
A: 18.2 mm
